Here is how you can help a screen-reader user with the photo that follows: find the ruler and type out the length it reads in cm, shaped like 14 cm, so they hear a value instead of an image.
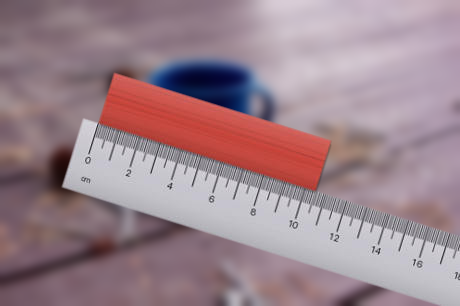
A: 10.5 cm
